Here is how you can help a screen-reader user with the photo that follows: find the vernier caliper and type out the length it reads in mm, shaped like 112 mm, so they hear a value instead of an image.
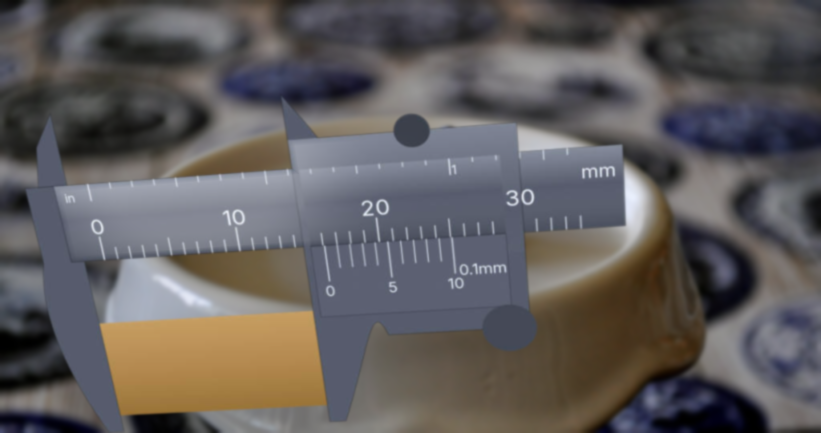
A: 16.1 mm
